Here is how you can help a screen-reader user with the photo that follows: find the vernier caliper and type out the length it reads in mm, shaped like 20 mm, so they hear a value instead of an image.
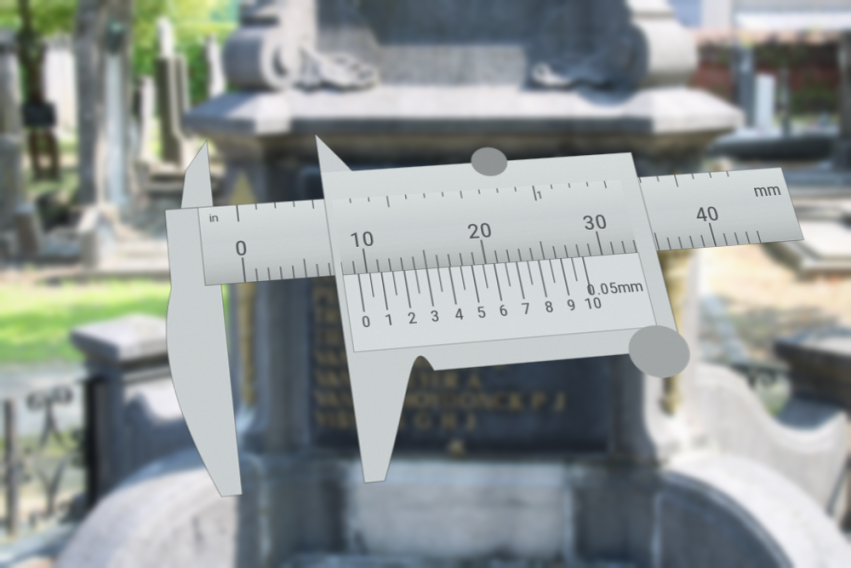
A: 9.3 mm
